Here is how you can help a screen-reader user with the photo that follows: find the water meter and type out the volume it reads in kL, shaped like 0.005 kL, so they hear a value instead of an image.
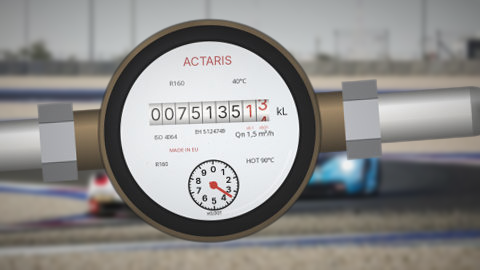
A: 75135.133 kL
